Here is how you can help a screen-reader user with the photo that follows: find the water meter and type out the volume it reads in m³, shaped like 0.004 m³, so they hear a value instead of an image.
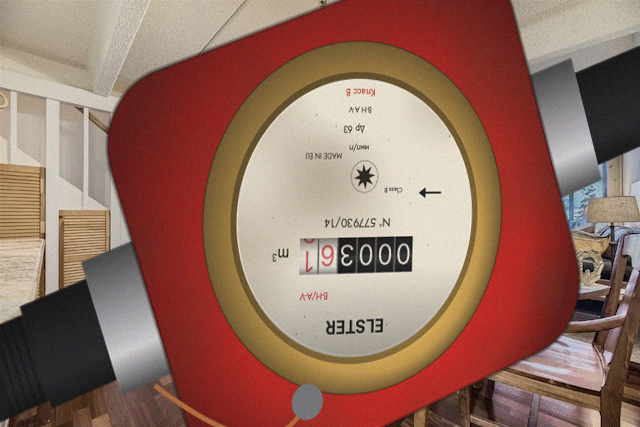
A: 3.61 m³
